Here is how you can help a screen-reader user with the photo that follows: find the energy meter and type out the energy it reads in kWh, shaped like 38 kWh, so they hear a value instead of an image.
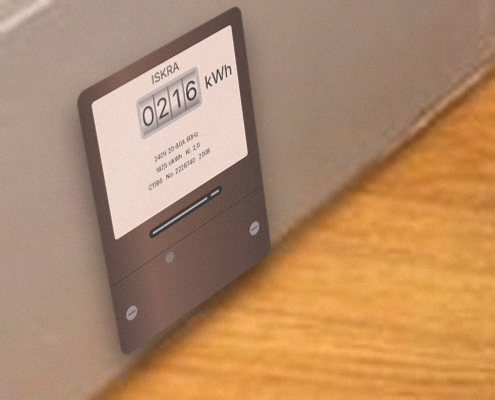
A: 216 kWh
